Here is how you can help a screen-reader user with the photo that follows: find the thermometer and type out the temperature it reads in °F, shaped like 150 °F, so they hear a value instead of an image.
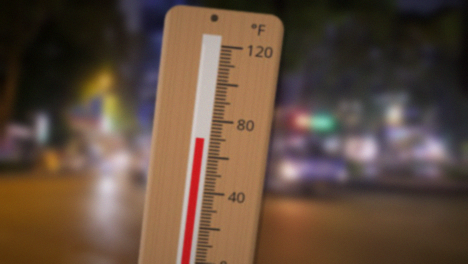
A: 70 °F
